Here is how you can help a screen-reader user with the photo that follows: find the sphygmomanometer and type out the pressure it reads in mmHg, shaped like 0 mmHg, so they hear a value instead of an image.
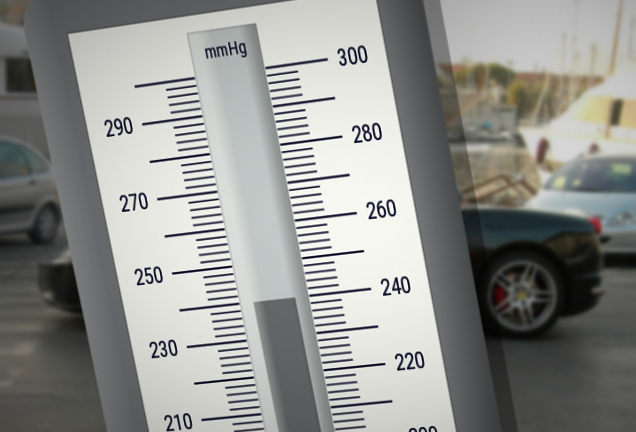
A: 240 mmHg
